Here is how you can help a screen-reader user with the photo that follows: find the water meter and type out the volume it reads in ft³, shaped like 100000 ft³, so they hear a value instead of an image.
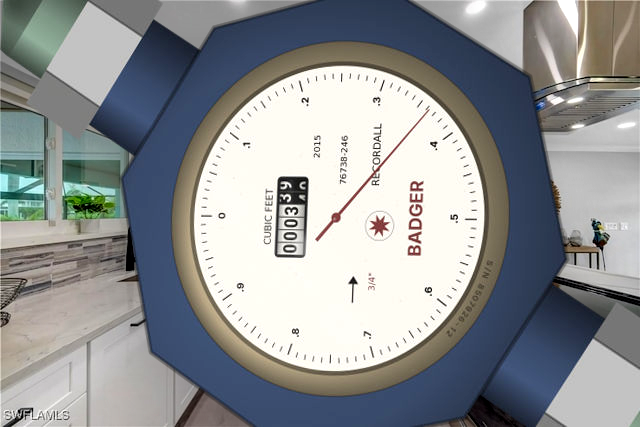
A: 339.36 ft³
